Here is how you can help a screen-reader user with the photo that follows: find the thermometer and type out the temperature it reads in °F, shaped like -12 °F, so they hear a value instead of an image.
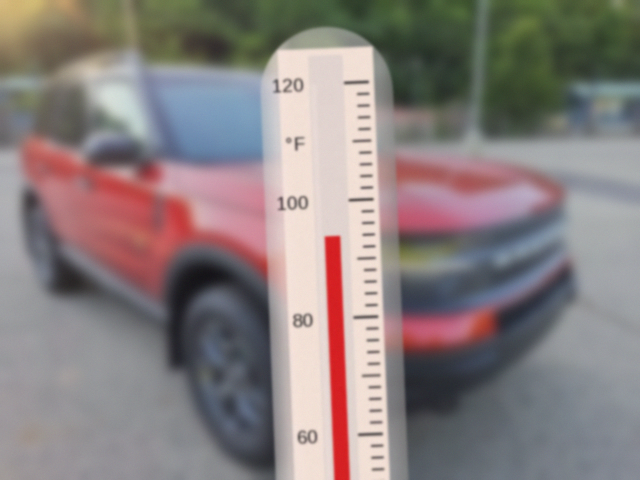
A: 94 °F
